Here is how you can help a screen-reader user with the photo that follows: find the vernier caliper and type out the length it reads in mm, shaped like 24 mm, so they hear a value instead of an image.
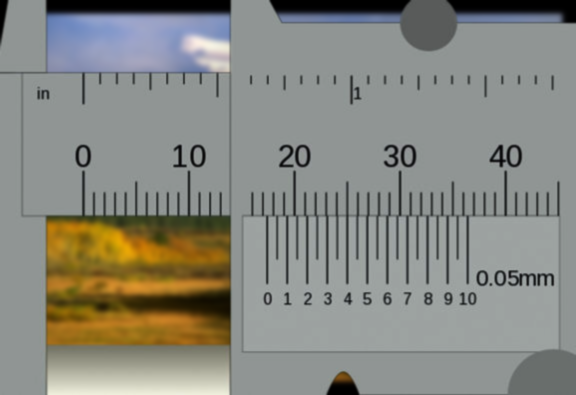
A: 17.4 mm
